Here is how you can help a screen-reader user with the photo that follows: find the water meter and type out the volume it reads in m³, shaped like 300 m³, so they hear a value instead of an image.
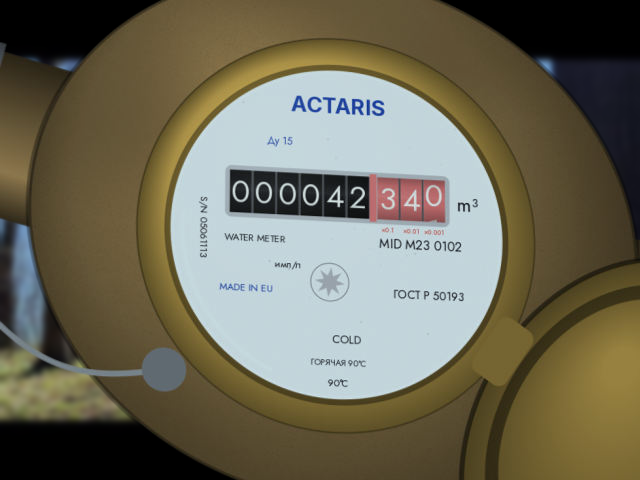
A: 42.340 m³
